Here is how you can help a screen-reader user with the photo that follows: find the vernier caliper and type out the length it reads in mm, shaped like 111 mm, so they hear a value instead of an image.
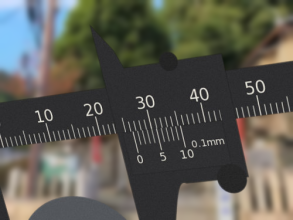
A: 26.4 mm
